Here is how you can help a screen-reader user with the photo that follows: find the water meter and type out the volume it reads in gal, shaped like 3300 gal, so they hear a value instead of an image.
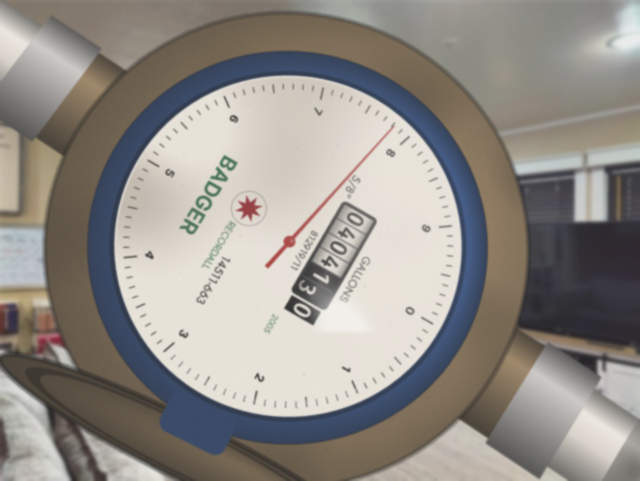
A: 404127.8 gal
